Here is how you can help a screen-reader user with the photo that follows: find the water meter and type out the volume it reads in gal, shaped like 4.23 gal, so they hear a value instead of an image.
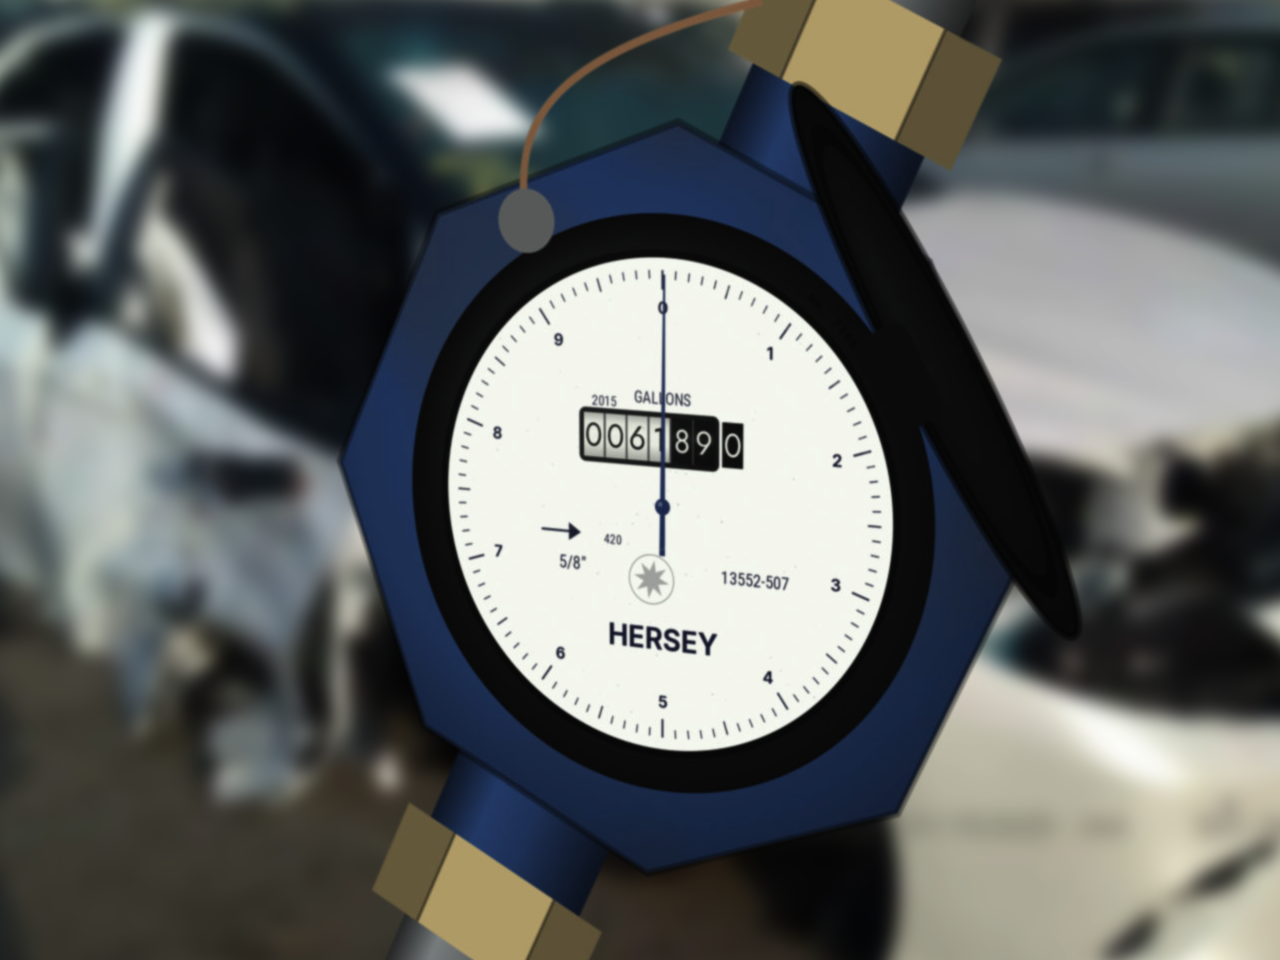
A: 61890.0 gal
